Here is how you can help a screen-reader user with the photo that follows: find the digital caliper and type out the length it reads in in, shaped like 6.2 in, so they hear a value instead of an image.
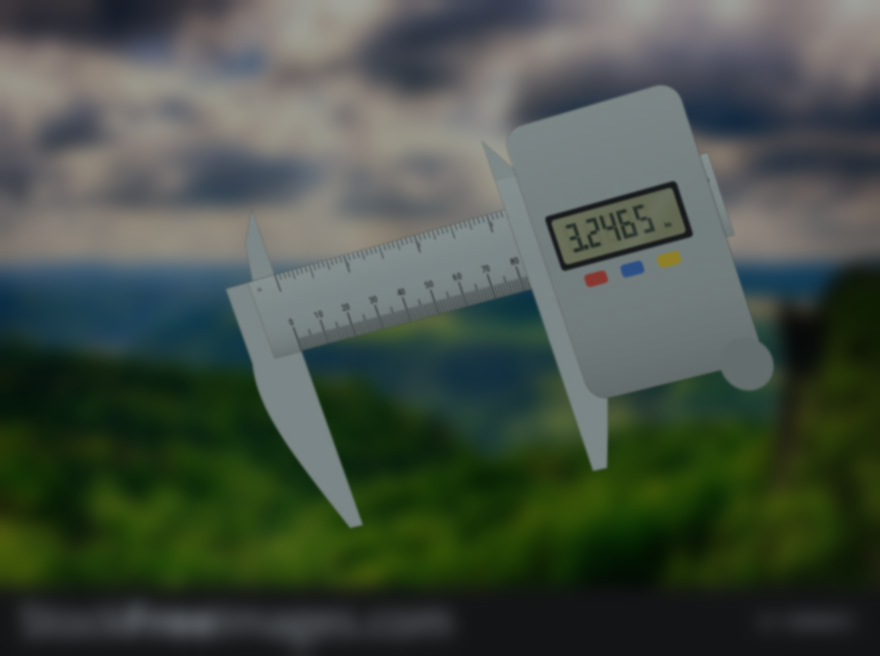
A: 3.2465 in
